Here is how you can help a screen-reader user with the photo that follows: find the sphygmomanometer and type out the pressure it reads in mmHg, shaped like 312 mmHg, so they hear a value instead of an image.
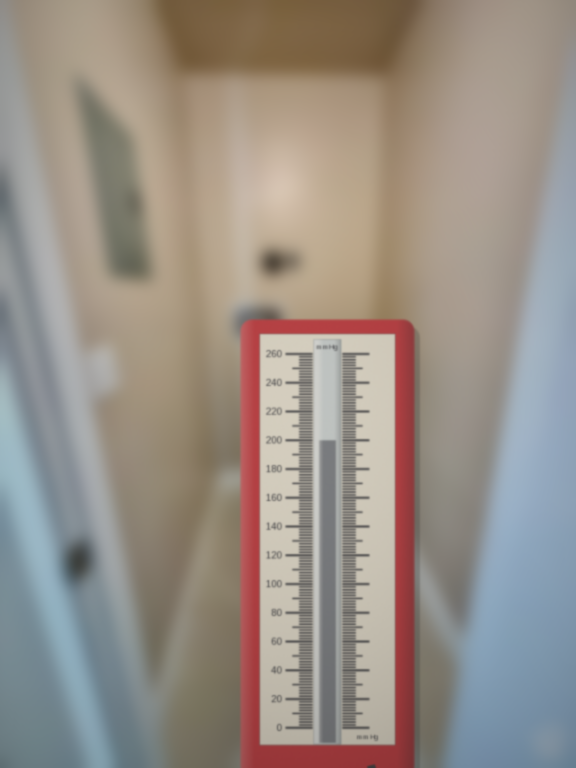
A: 200 mmHg
